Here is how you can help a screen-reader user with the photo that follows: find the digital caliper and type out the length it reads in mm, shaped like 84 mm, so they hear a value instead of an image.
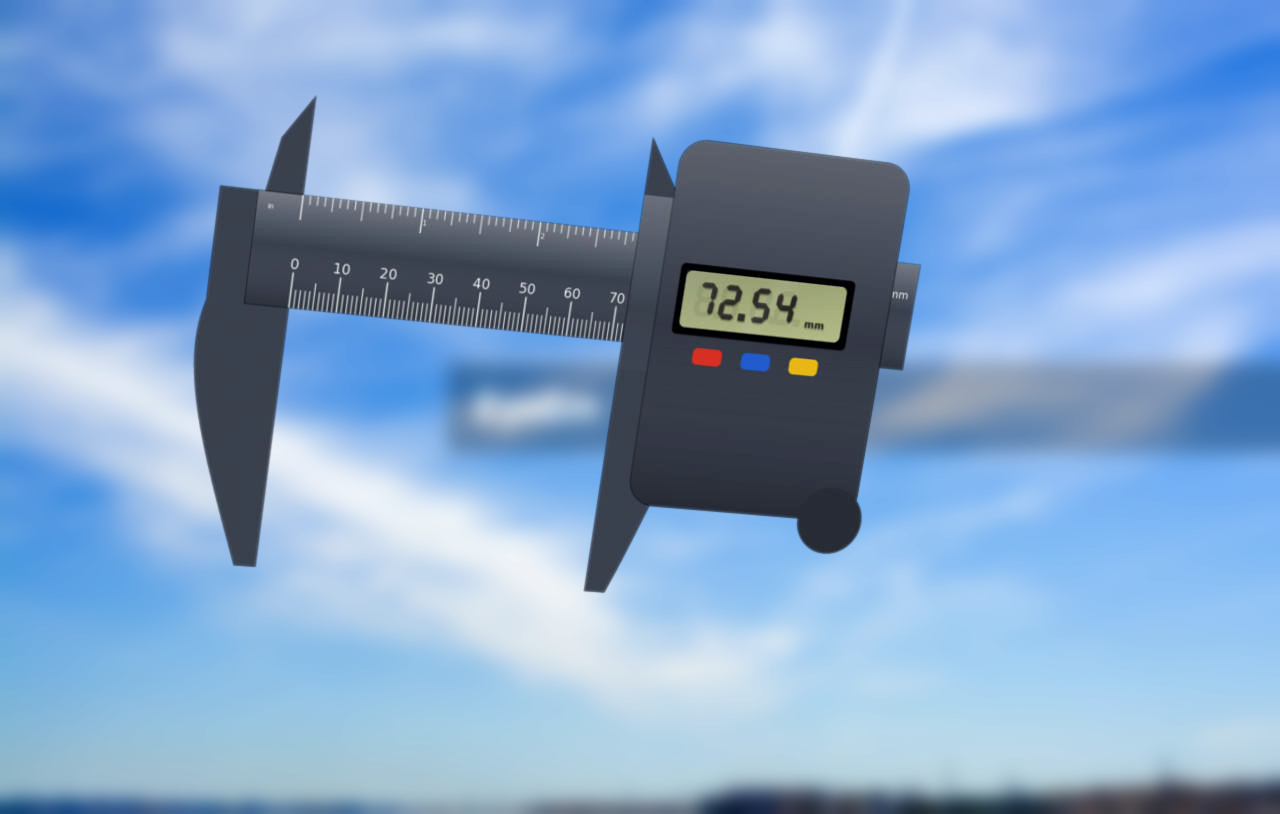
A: 72.54 mm
